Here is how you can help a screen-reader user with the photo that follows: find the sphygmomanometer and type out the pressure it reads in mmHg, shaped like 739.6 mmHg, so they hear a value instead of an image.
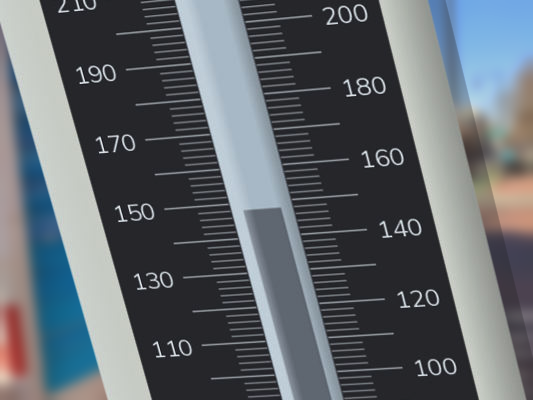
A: 148 mmHg
